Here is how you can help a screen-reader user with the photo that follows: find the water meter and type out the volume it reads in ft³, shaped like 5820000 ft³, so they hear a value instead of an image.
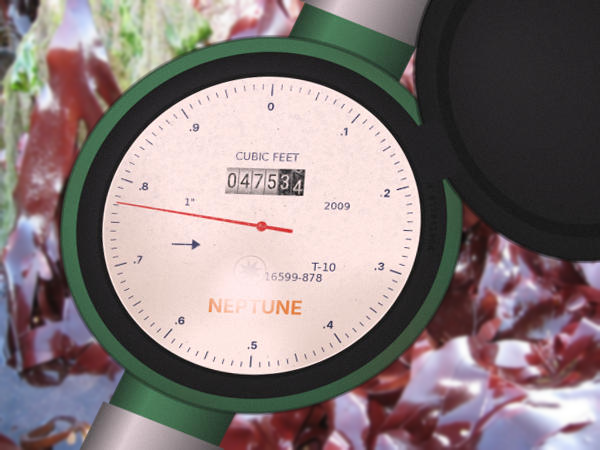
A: 47533.77 ft³
